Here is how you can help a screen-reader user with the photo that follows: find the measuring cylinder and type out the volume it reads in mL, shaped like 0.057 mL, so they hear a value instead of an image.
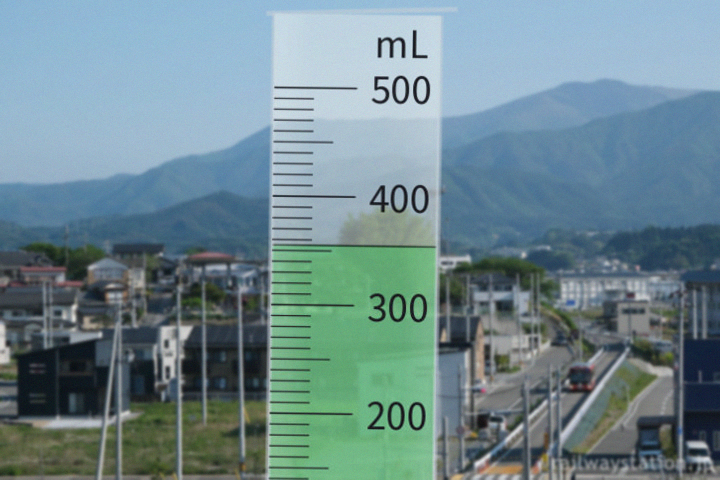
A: 355 mL
